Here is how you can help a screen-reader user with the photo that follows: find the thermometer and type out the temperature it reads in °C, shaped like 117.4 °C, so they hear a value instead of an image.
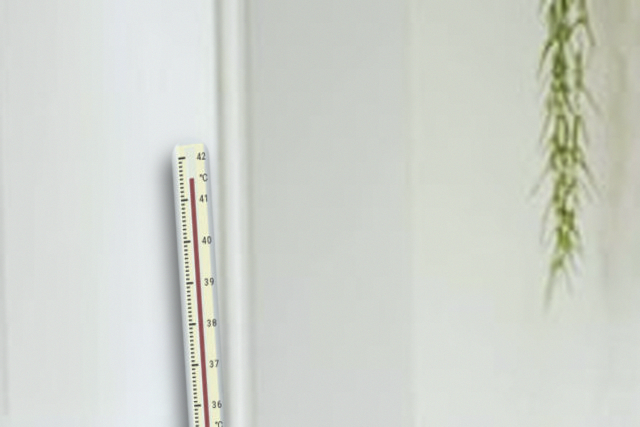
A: 41.5 °C
